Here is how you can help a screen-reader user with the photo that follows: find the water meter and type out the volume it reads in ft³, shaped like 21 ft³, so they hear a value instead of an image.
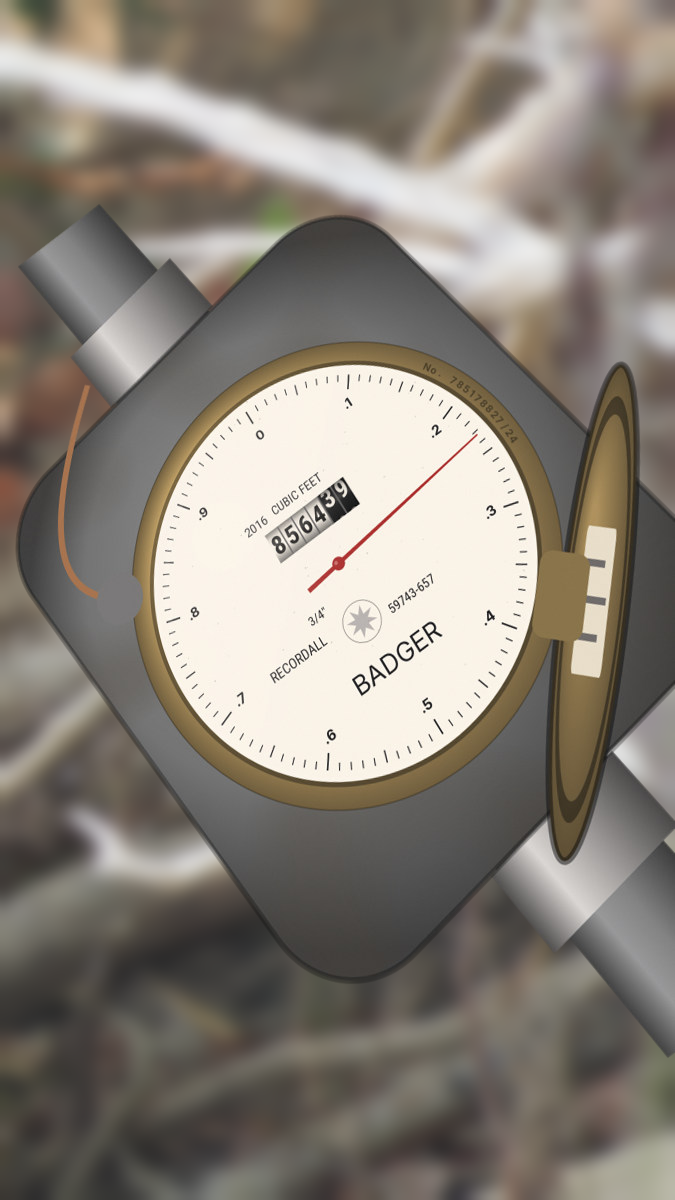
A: 856439.23 ft³
